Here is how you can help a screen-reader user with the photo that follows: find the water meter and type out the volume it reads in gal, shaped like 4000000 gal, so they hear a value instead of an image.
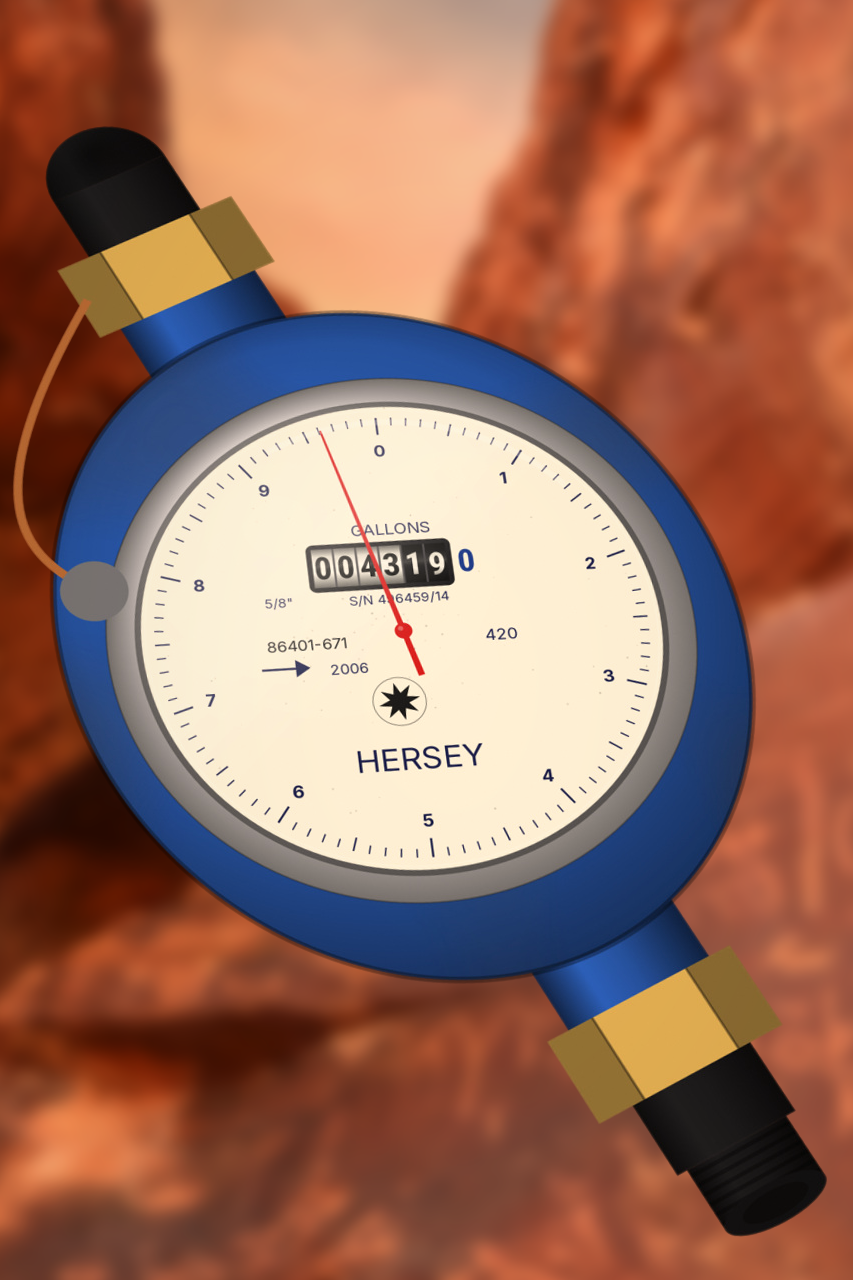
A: 43189.6 gal
